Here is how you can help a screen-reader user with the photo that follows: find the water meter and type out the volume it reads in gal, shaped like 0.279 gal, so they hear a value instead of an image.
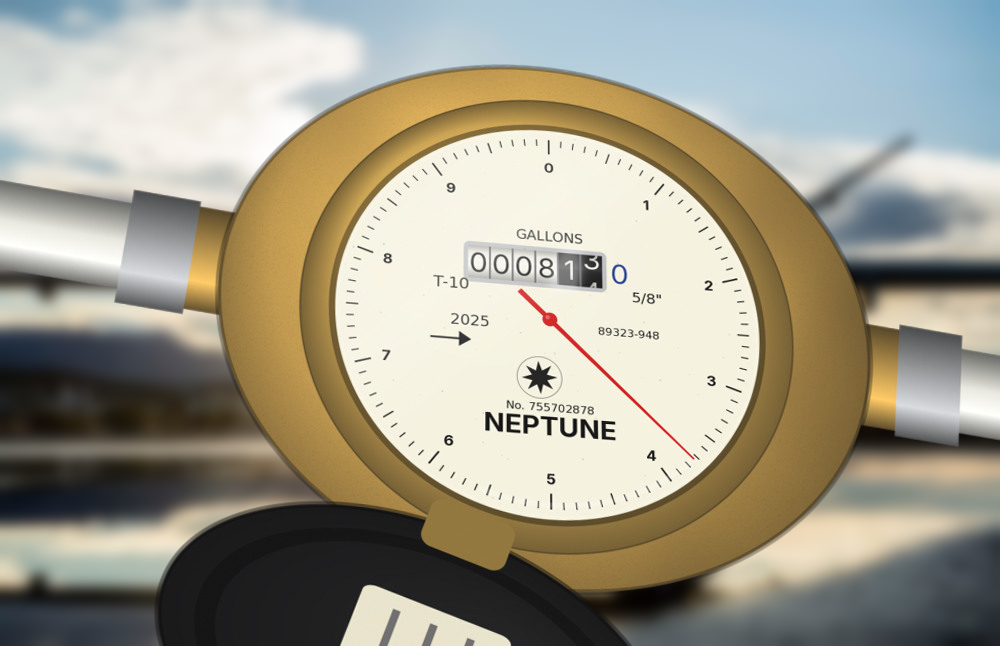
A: 8133.7 gal
